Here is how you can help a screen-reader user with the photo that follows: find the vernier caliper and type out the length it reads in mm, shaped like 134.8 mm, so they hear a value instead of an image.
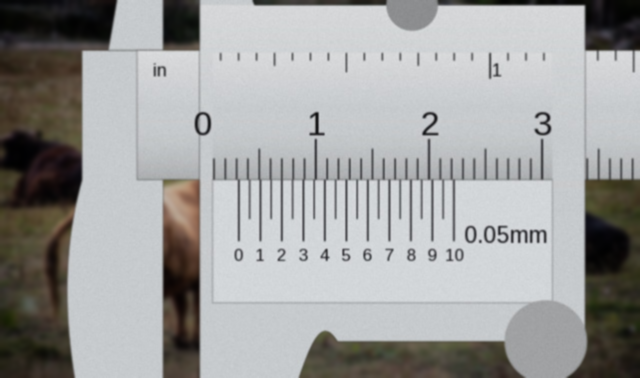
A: 3.2 mm
